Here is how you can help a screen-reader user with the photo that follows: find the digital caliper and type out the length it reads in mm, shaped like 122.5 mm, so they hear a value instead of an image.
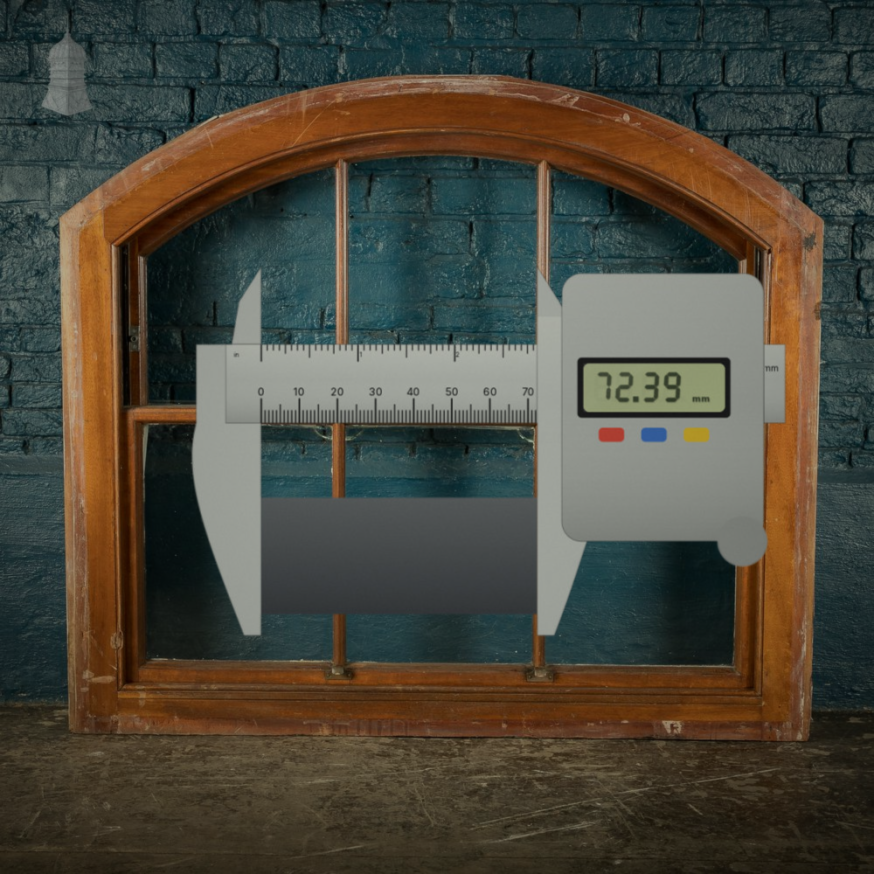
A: 72.39 mm
